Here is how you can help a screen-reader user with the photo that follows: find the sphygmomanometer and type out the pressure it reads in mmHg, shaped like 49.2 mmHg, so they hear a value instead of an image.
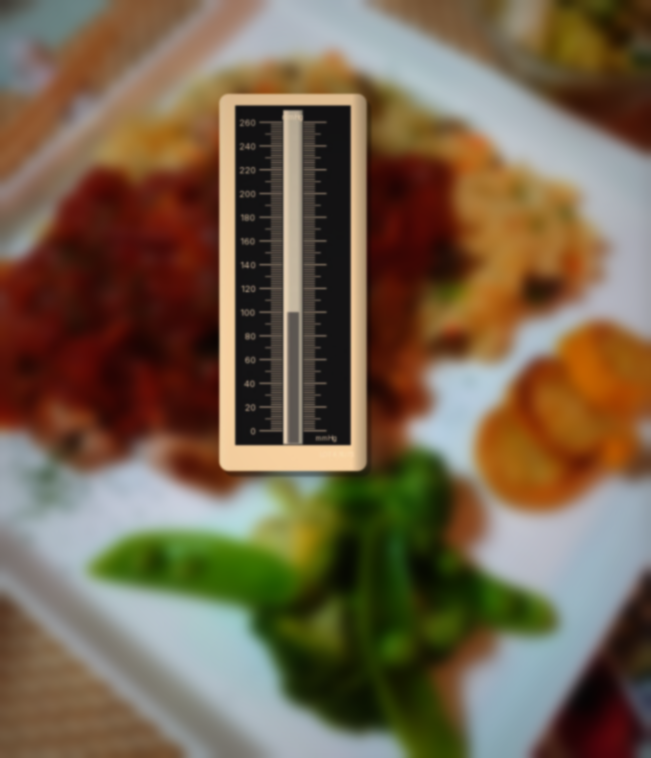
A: 100 mmHg
